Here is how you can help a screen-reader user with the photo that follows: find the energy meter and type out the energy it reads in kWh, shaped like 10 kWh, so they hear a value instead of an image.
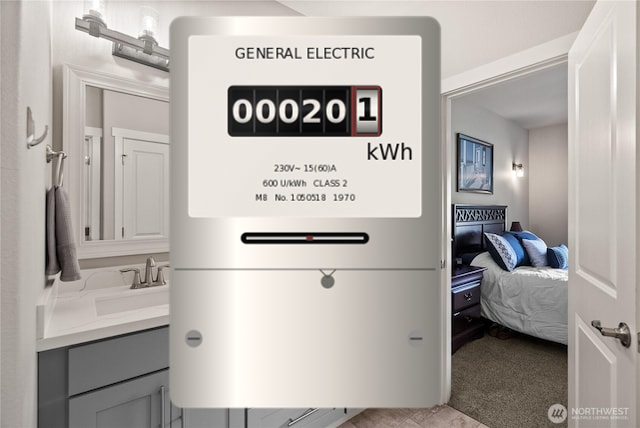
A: 20.1 kWh
